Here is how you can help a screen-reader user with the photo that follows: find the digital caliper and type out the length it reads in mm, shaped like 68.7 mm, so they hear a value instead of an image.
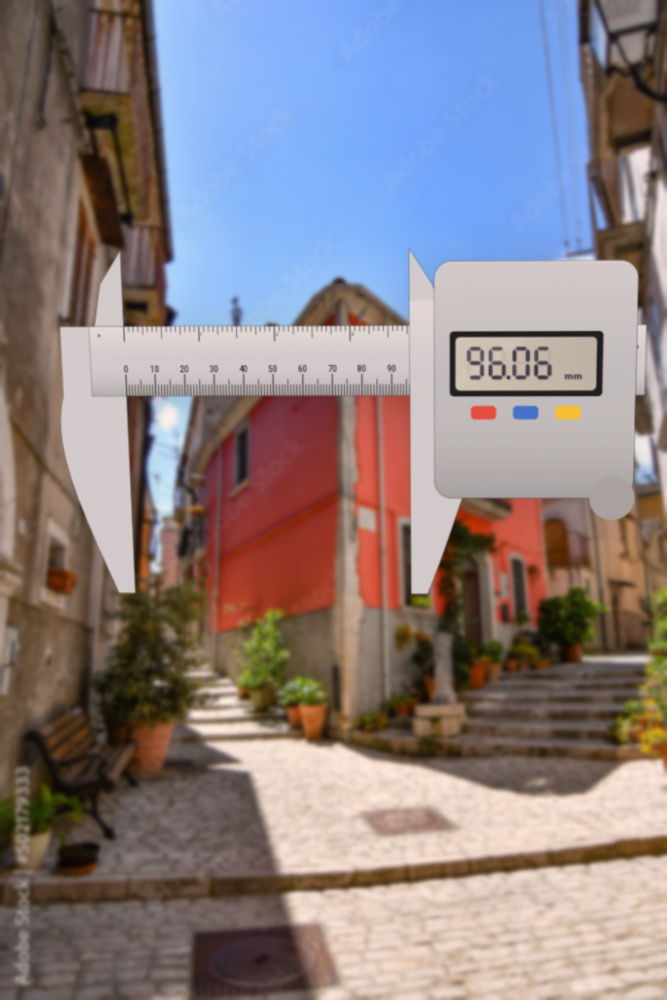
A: 96.06 mm
